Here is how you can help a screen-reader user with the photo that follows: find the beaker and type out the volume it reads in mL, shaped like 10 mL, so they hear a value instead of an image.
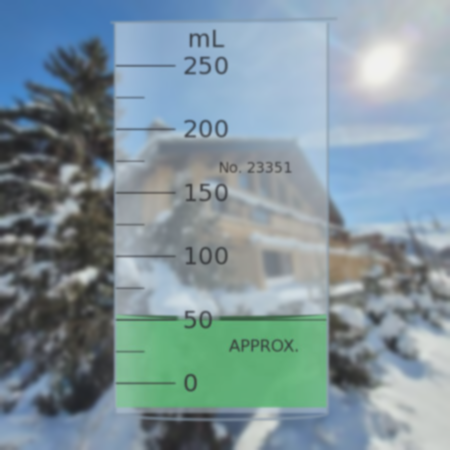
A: 50 mL
